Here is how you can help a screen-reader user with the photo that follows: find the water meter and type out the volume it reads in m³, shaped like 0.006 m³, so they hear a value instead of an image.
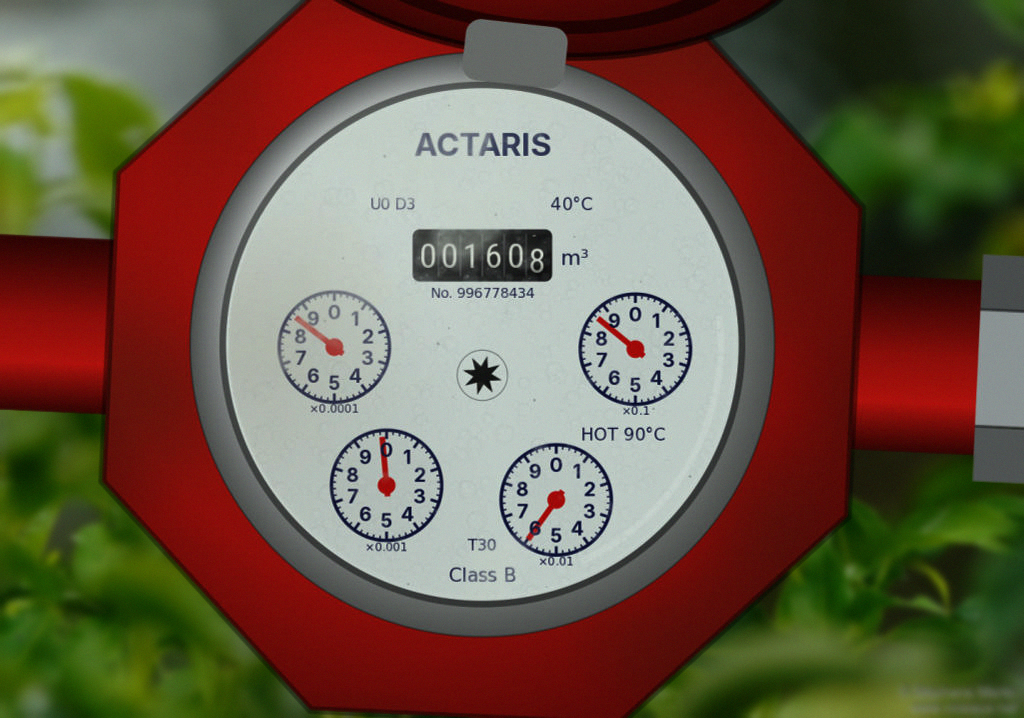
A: 1607.8598 m³
